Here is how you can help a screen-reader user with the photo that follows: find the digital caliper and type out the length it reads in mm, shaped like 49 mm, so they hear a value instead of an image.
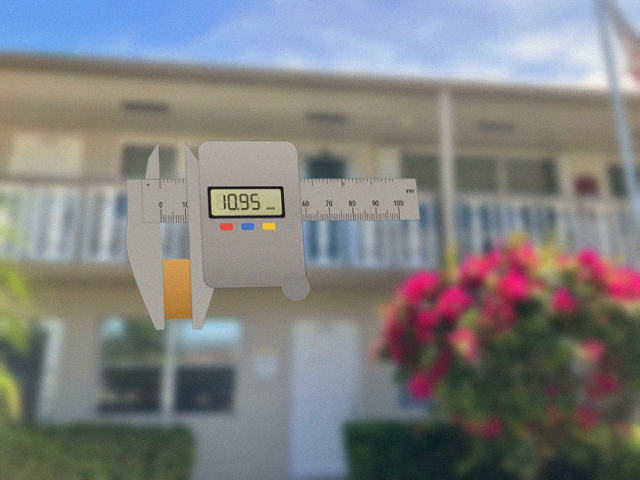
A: 10.95 mm
